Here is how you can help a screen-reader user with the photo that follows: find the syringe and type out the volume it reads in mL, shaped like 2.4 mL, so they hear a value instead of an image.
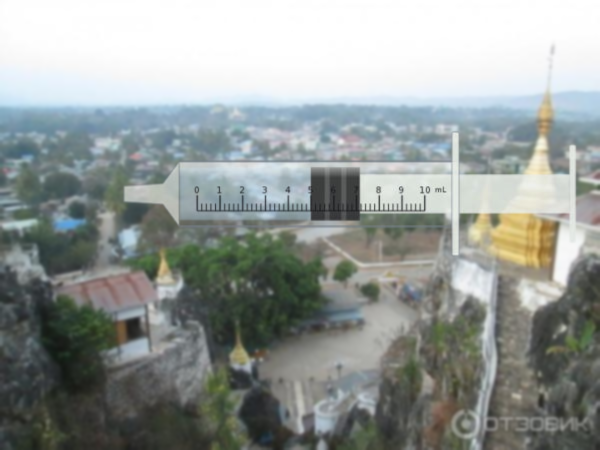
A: 5 mL
